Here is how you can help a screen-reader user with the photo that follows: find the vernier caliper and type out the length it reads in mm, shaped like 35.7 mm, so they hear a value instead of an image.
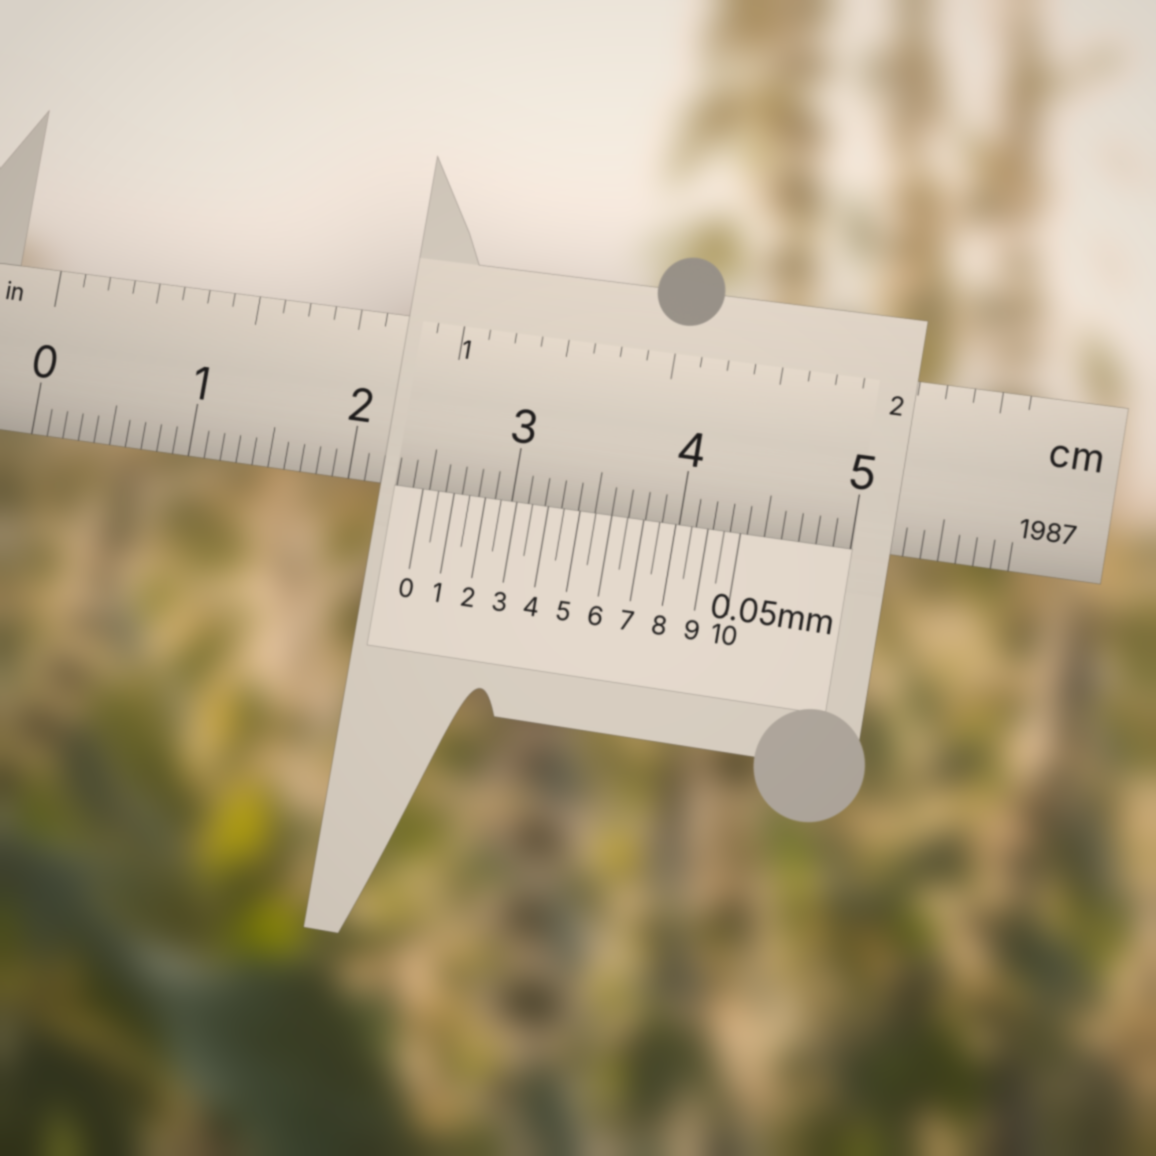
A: 24.6 mm
